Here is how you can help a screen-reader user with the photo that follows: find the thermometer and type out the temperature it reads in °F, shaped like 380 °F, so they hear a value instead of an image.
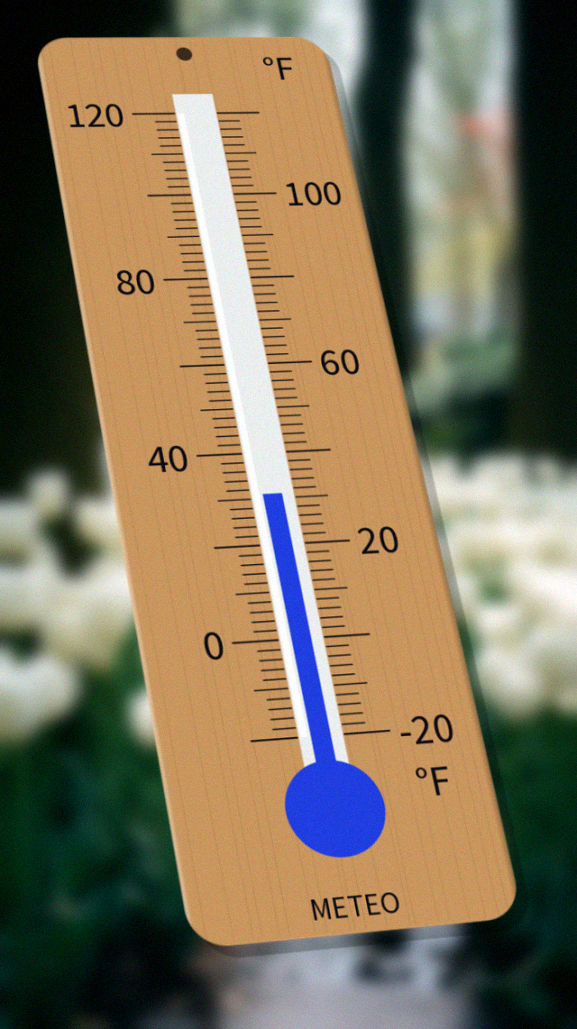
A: 31 °F
